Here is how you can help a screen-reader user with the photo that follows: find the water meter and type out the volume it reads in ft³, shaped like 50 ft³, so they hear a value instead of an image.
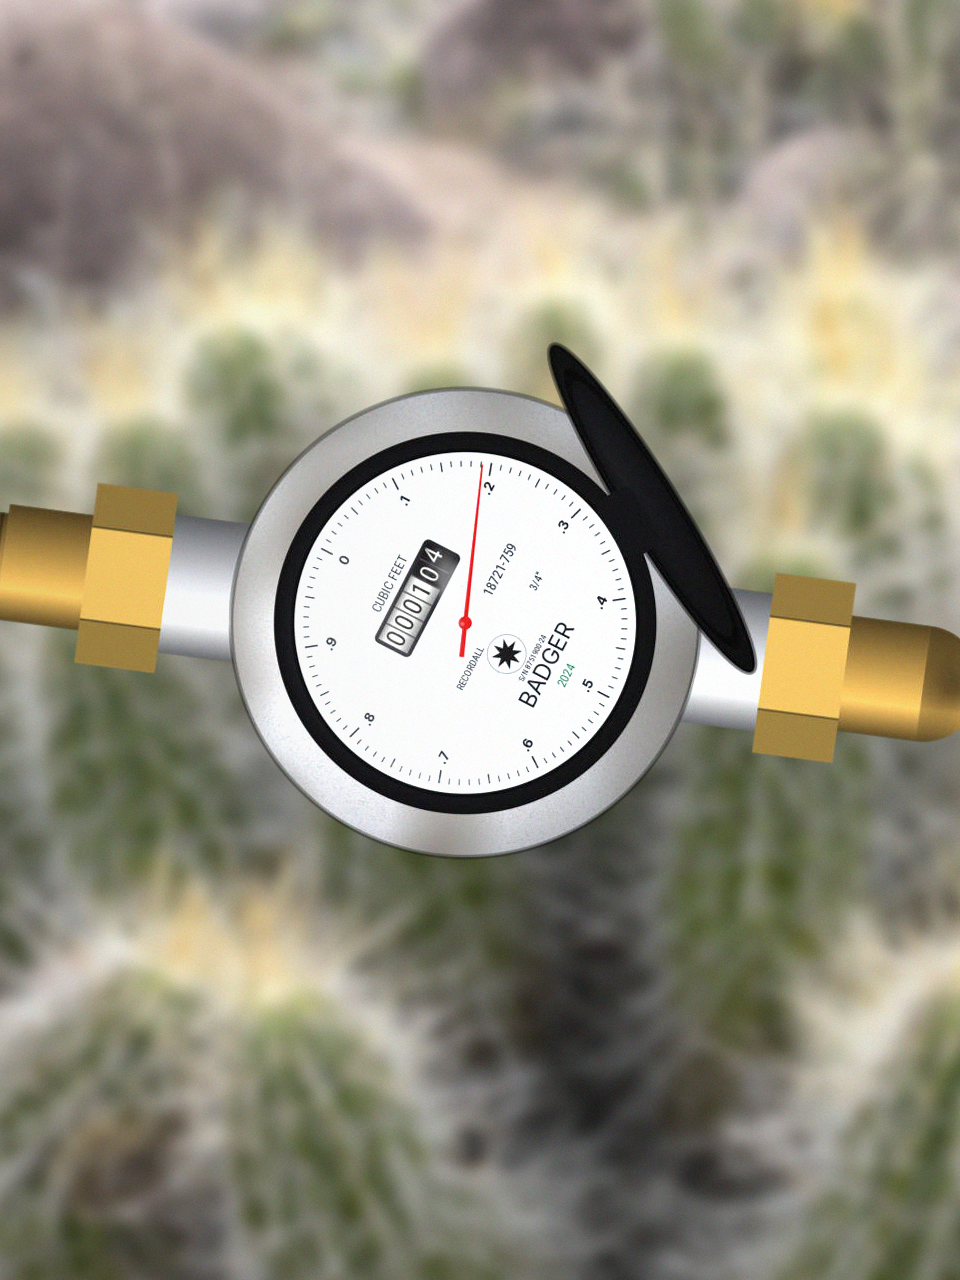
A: 104.19 ft³
